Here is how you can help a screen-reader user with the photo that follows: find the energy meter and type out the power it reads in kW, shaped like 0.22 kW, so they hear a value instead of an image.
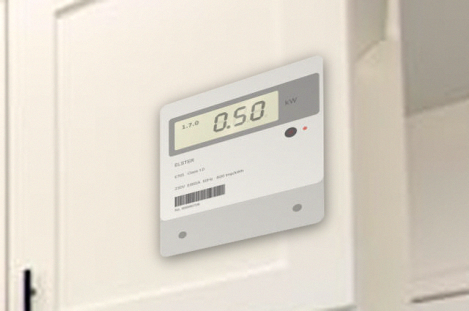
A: 0.50 kW
